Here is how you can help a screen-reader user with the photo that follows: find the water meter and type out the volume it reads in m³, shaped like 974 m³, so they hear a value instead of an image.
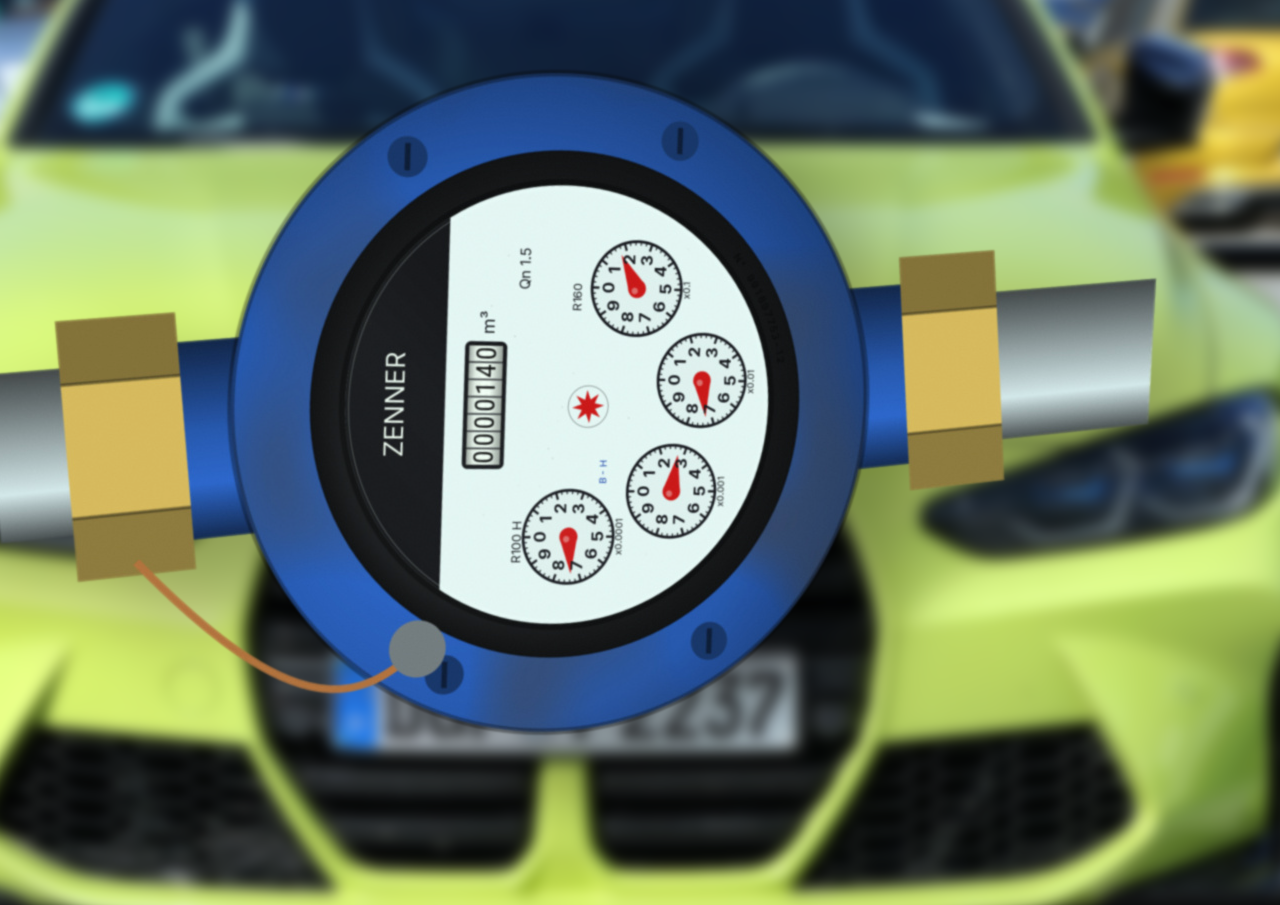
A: 140.1727 m³
